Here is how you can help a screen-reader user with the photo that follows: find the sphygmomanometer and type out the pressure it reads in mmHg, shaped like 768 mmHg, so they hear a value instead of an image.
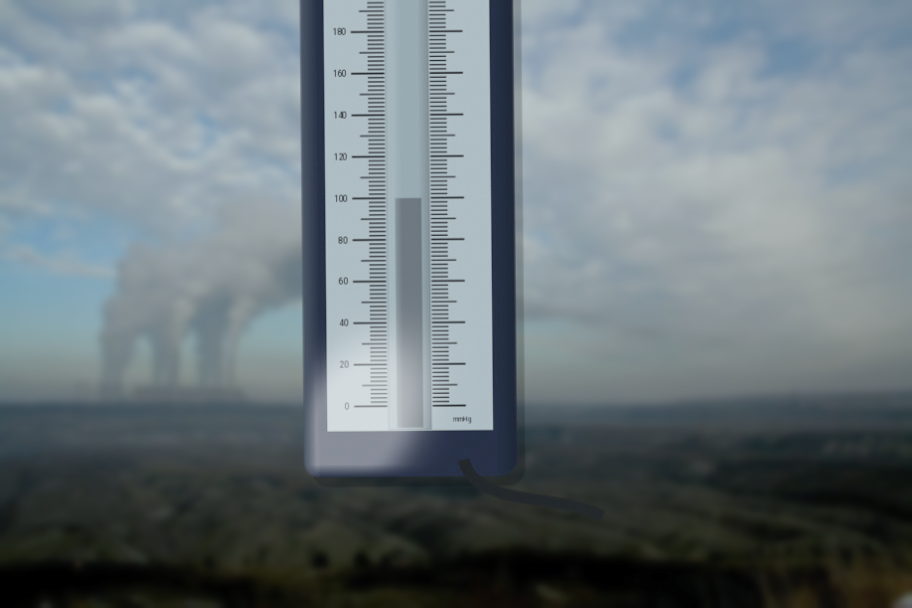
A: 100 mmHg
